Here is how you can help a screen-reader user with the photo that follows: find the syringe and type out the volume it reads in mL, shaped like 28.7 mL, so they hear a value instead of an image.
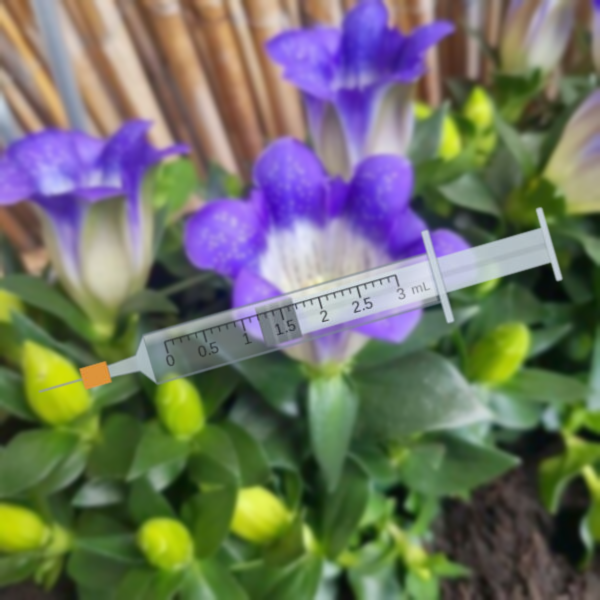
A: 1.2 mL
